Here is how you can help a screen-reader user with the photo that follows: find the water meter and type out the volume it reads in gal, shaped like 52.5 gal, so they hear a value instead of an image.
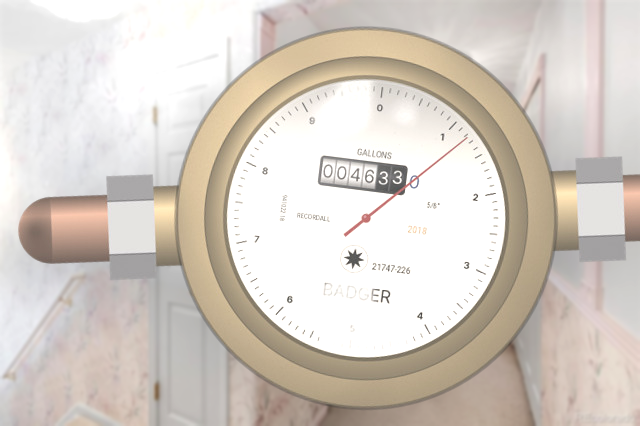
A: 46331.2 gal
